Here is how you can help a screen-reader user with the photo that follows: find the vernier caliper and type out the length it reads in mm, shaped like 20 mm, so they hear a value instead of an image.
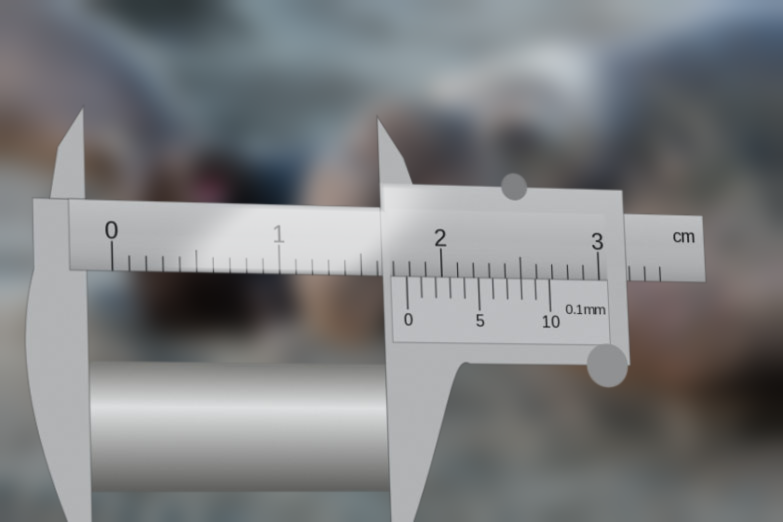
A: 17.8 mm
